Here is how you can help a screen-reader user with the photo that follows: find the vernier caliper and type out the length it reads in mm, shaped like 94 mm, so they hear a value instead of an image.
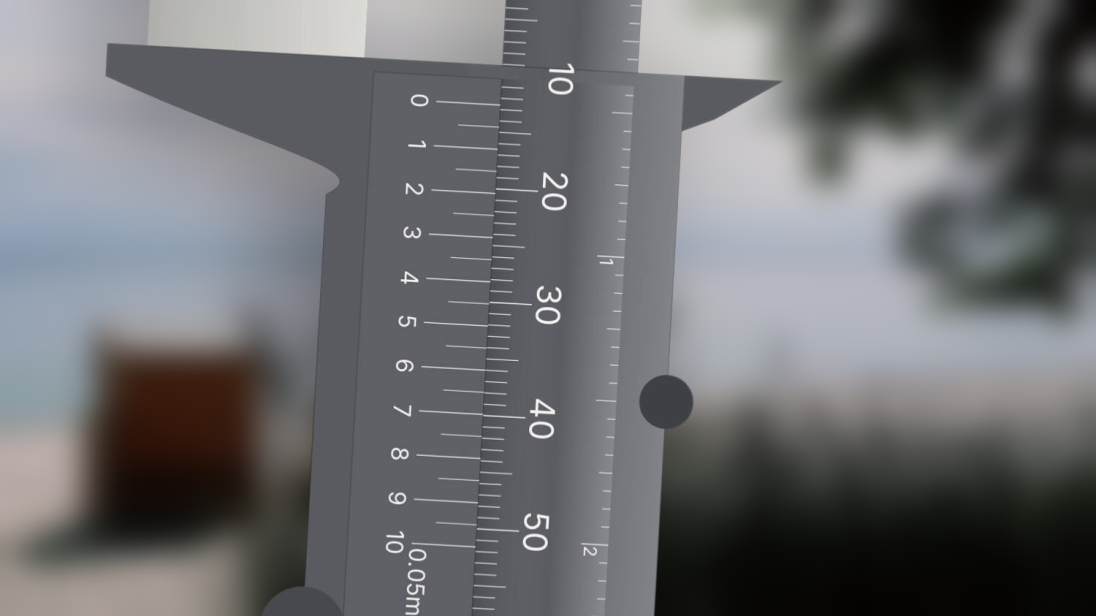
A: 12.6 mm
